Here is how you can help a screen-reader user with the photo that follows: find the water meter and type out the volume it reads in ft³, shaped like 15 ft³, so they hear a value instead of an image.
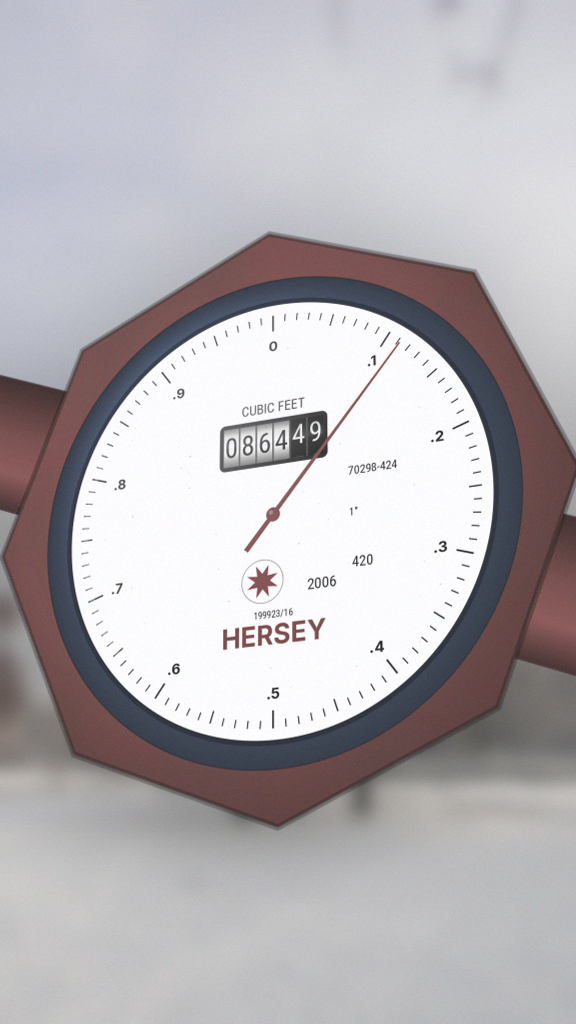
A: 86449.11 ft³
